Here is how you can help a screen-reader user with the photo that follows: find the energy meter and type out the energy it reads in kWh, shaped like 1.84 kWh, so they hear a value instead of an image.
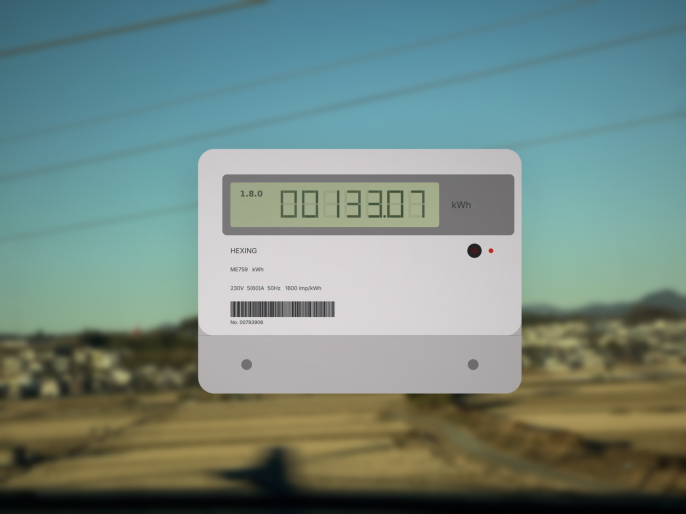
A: 133.07 kWh
